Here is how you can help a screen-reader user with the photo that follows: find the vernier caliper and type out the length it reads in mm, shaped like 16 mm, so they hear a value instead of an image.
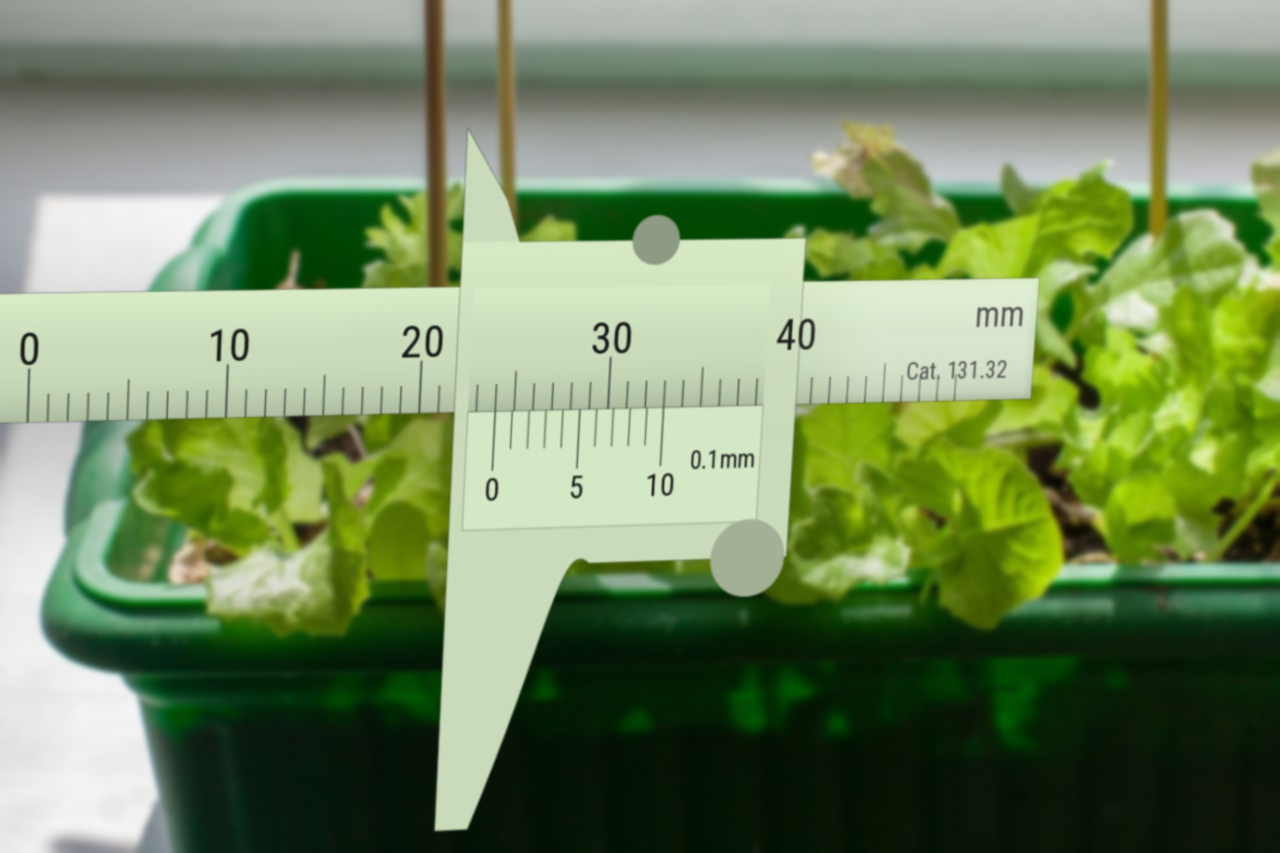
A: 24.0 mm
